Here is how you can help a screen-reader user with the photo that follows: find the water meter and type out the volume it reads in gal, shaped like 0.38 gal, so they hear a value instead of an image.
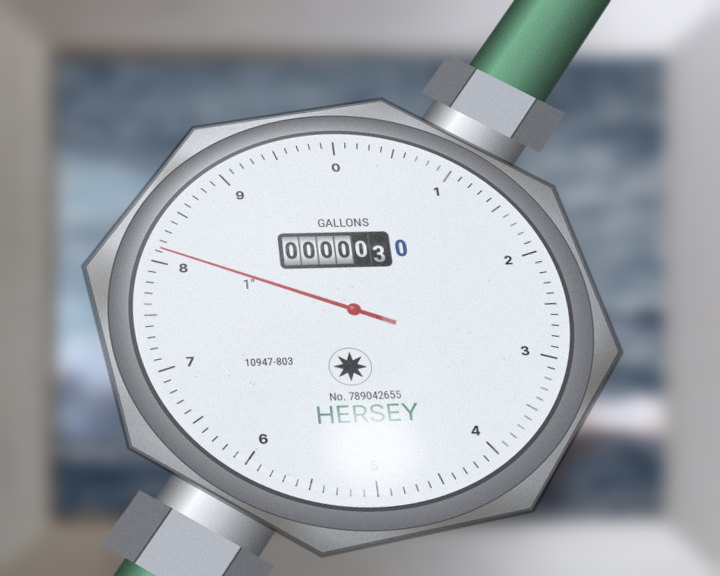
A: 28.1 gal
